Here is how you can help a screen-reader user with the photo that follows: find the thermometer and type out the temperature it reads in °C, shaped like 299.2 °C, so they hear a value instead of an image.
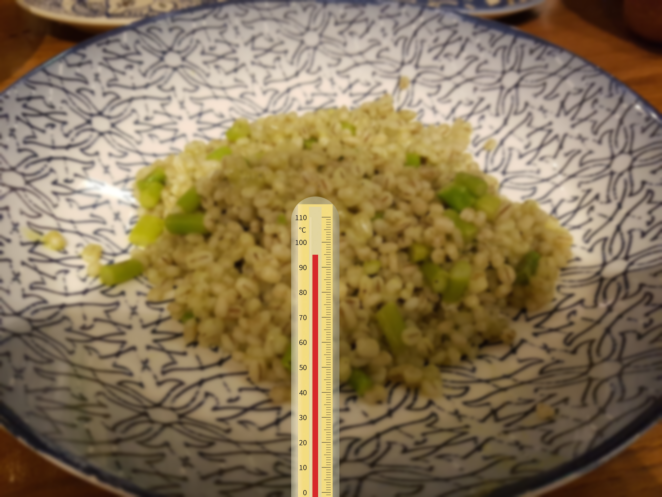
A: 95 °C
